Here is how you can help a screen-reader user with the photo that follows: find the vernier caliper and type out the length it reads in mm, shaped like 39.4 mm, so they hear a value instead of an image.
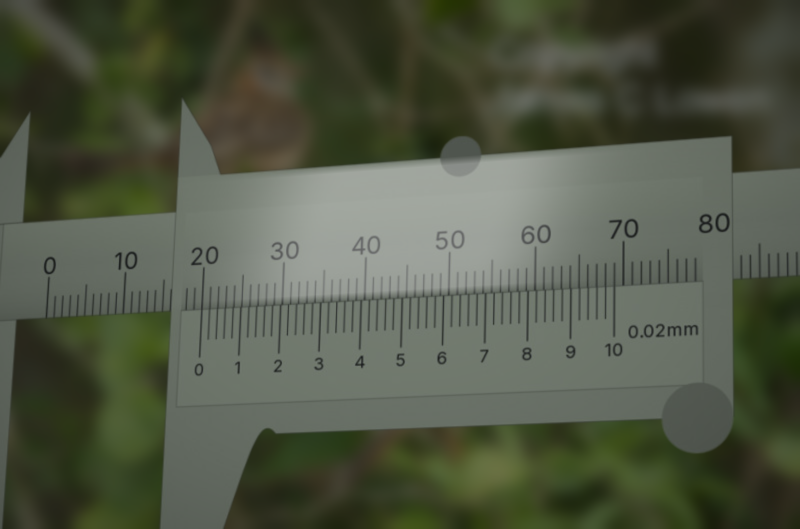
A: 20.0 mm
